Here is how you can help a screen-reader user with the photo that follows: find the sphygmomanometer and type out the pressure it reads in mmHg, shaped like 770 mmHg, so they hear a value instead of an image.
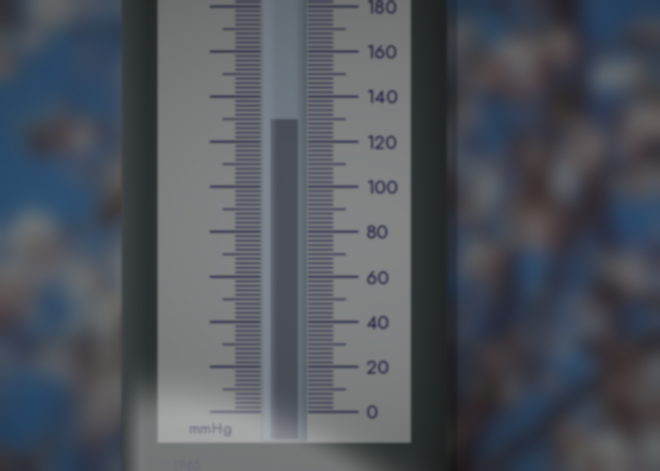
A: 130 mmHg
